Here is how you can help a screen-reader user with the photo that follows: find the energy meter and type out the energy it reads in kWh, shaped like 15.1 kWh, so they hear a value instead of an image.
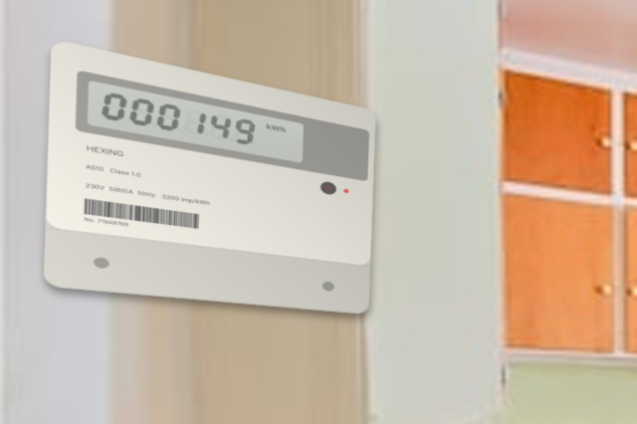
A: 149 kWh
